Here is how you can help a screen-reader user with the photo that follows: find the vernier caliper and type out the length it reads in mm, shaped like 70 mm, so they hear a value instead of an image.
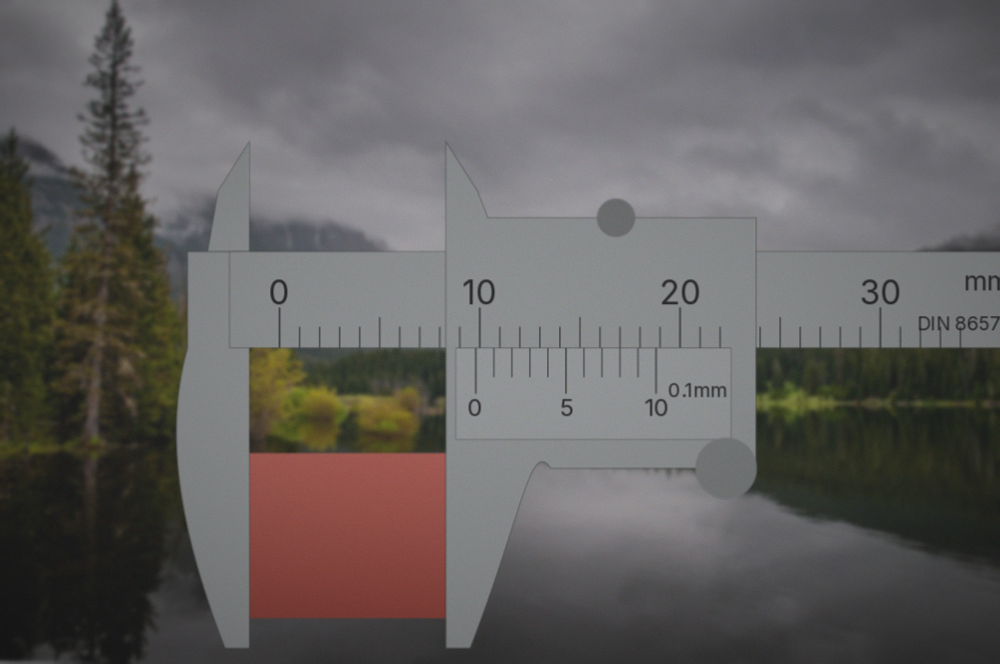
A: 9.8 mm
